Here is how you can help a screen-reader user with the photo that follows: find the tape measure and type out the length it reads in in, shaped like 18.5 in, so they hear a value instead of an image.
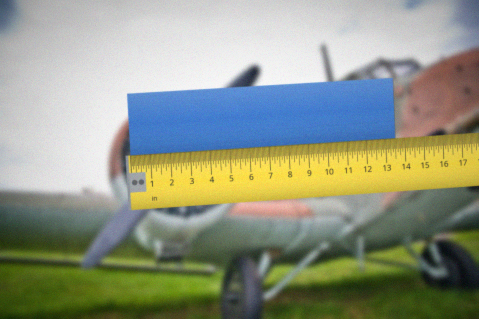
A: 13.5 in
